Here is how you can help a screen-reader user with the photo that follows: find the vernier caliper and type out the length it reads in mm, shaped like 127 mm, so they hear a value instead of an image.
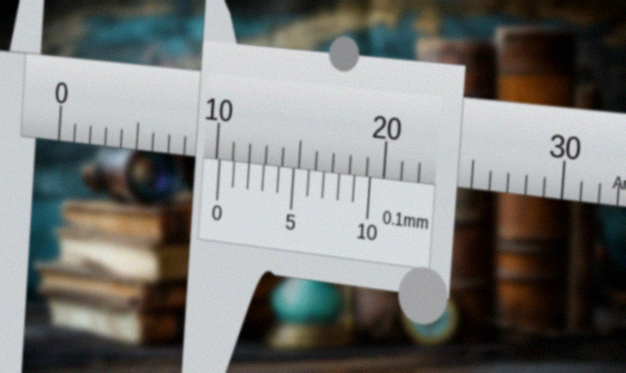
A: 10.2 mm
